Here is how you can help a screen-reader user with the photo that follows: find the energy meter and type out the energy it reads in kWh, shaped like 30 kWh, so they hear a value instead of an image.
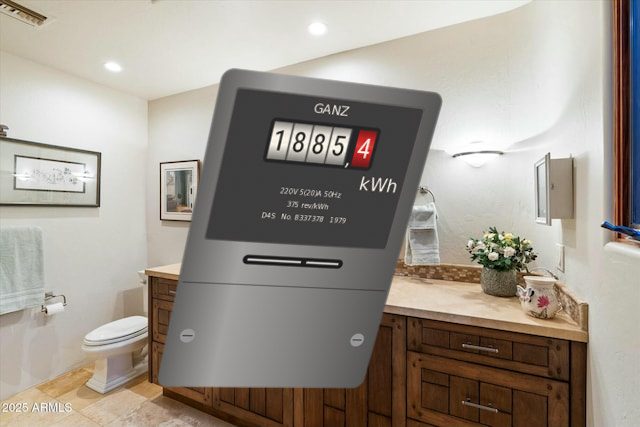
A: 1885.4 kWh
